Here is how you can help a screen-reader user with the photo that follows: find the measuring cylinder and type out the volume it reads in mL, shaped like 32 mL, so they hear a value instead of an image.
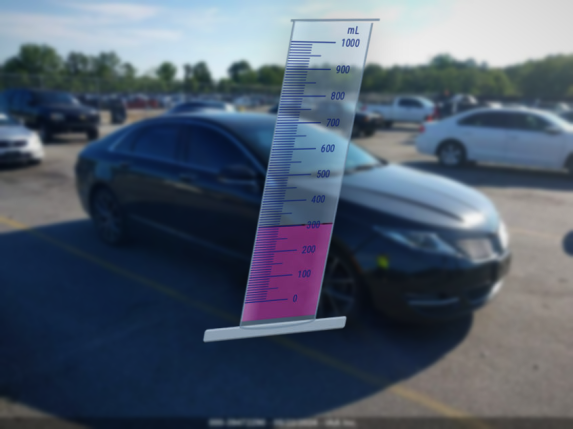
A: 300 mL
